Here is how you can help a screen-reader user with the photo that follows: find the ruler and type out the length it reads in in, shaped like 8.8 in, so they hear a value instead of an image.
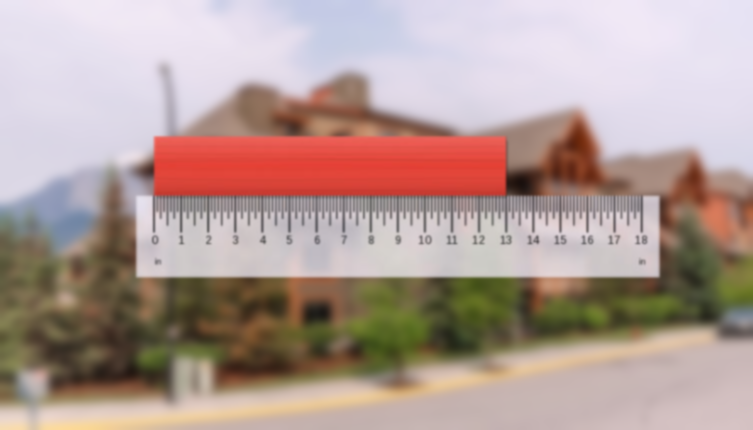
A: 13 in
